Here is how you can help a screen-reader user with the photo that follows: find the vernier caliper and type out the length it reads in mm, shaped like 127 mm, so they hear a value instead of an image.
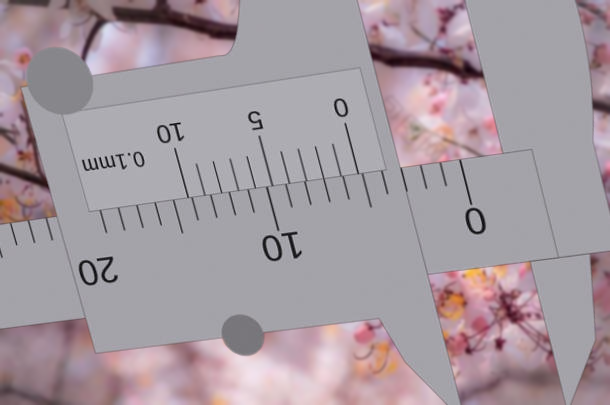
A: 5.2 mm
